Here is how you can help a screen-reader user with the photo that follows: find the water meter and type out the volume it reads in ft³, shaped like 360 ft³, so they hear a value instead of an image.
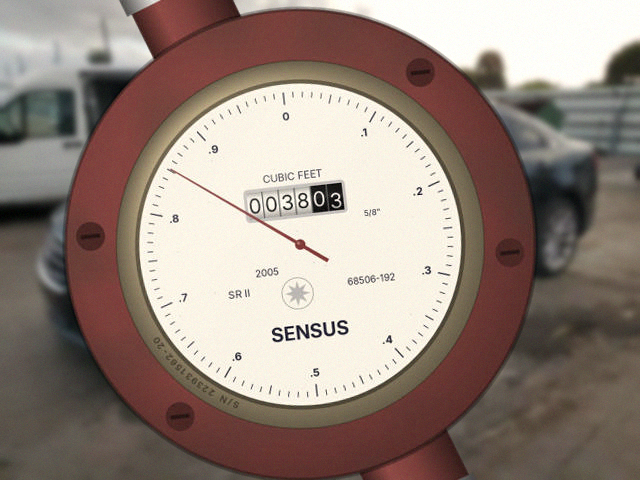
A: 3802.85 ft³
